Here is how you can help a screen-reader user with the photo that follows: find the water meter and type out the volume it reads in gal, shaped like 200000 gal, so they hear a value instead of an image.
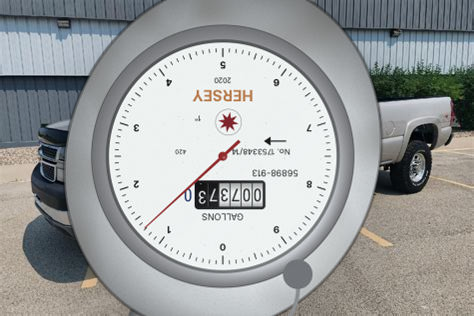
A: 73731.3 gal
